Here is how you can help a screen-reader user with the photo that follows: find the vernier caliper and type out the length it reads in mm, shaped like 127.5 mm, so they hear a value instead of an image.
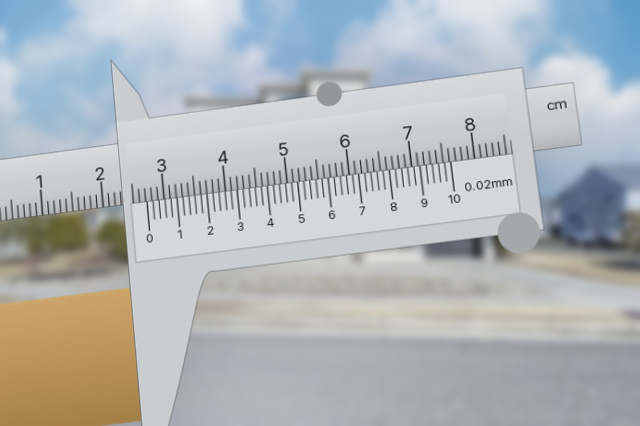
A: 27.2 mm
